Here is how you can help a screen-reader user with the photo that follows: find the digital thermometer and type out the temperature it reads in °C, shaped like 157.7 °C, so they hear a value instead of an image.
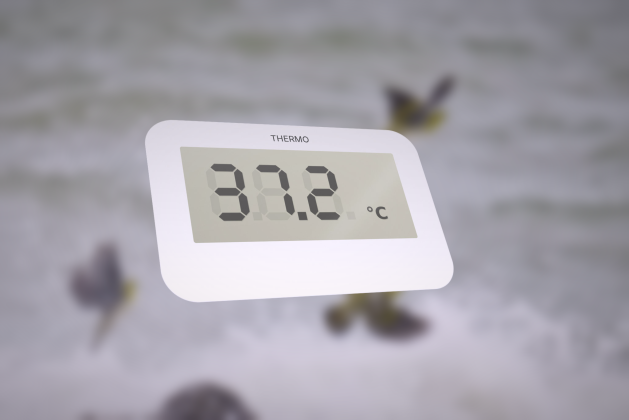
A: 37.2 °C
